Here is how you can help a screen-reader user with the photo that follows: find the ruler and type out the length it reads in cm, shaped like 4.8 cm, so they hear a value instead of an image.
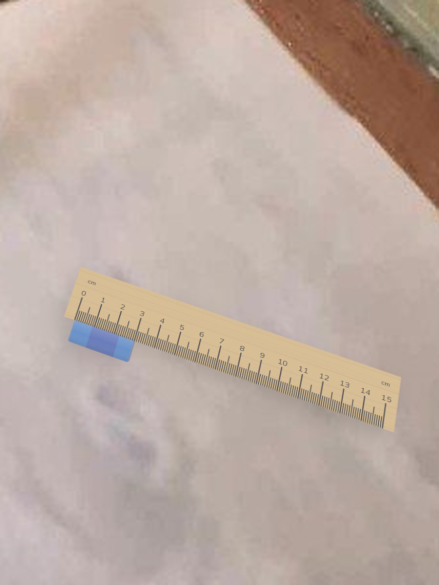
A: 3 cm
